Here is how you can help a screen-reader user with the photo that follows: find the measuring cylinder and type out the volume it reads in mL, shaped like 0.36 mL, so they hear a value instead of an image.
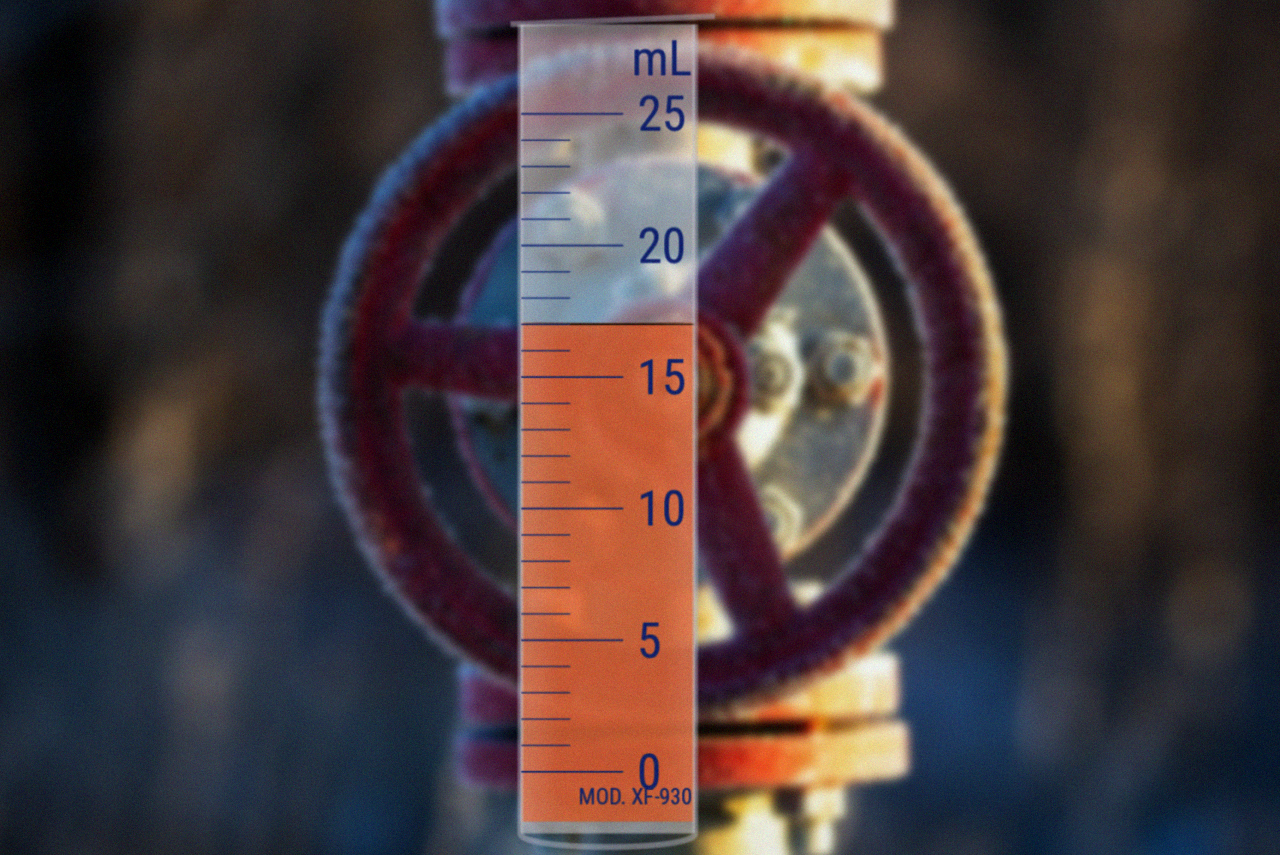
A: 17 mL
